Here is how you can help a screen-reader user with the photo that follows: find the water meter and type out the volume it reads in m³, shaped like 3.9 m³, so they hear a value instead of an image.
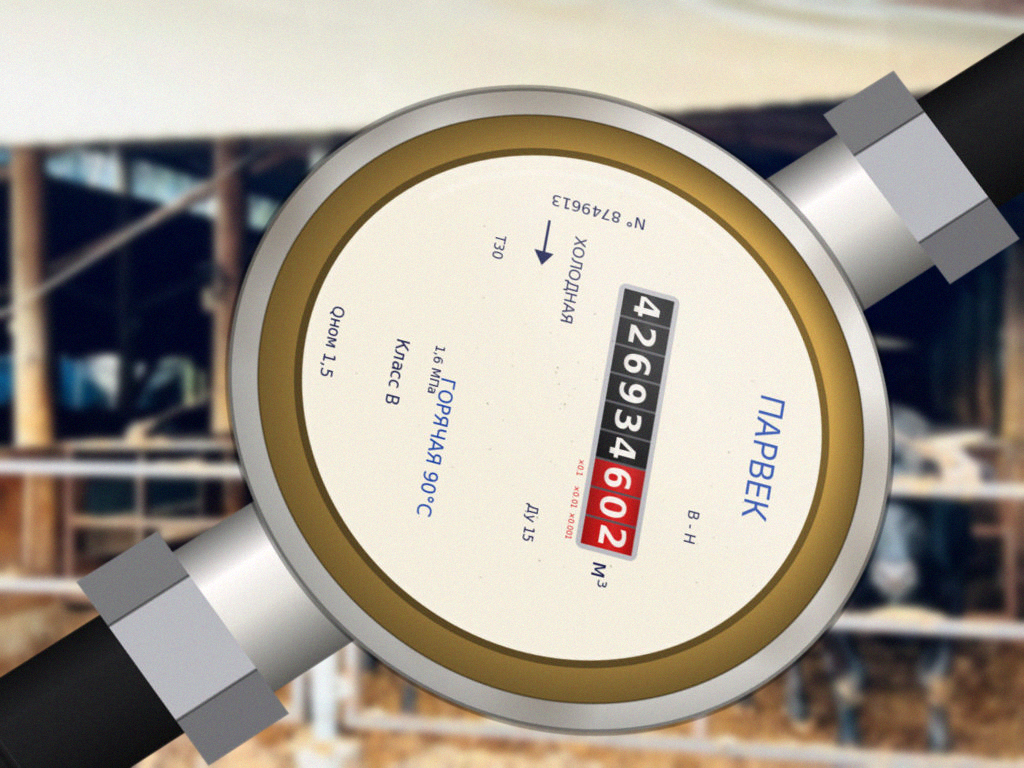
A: 426934.602 m³
